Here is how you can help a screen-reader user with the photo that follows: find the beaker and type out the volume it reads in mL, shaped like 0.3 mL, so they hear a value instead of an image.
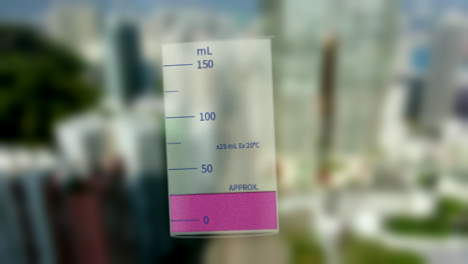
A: 25 mL
